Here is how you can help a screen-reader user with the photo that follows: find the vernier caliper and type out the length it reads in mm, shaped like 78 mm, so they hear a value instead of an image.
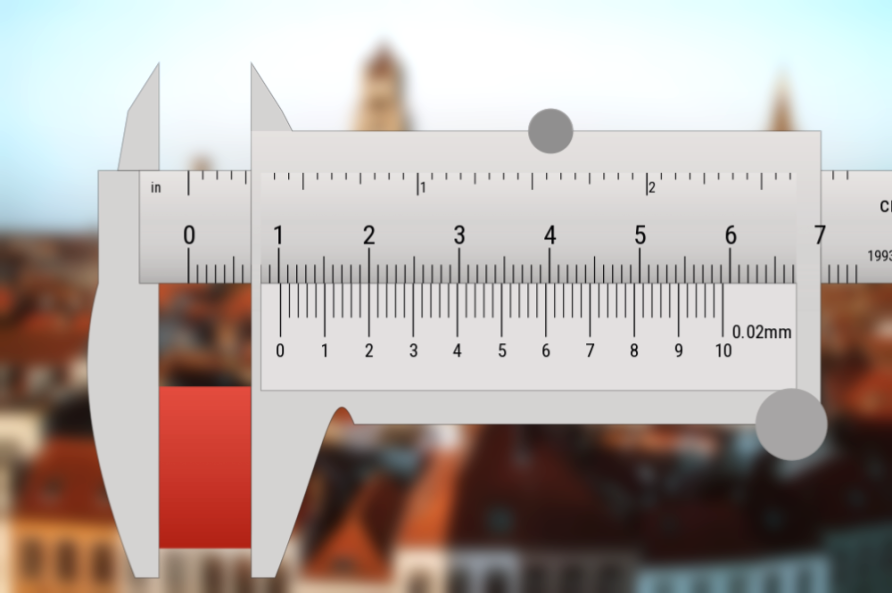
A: 10.2 mm
